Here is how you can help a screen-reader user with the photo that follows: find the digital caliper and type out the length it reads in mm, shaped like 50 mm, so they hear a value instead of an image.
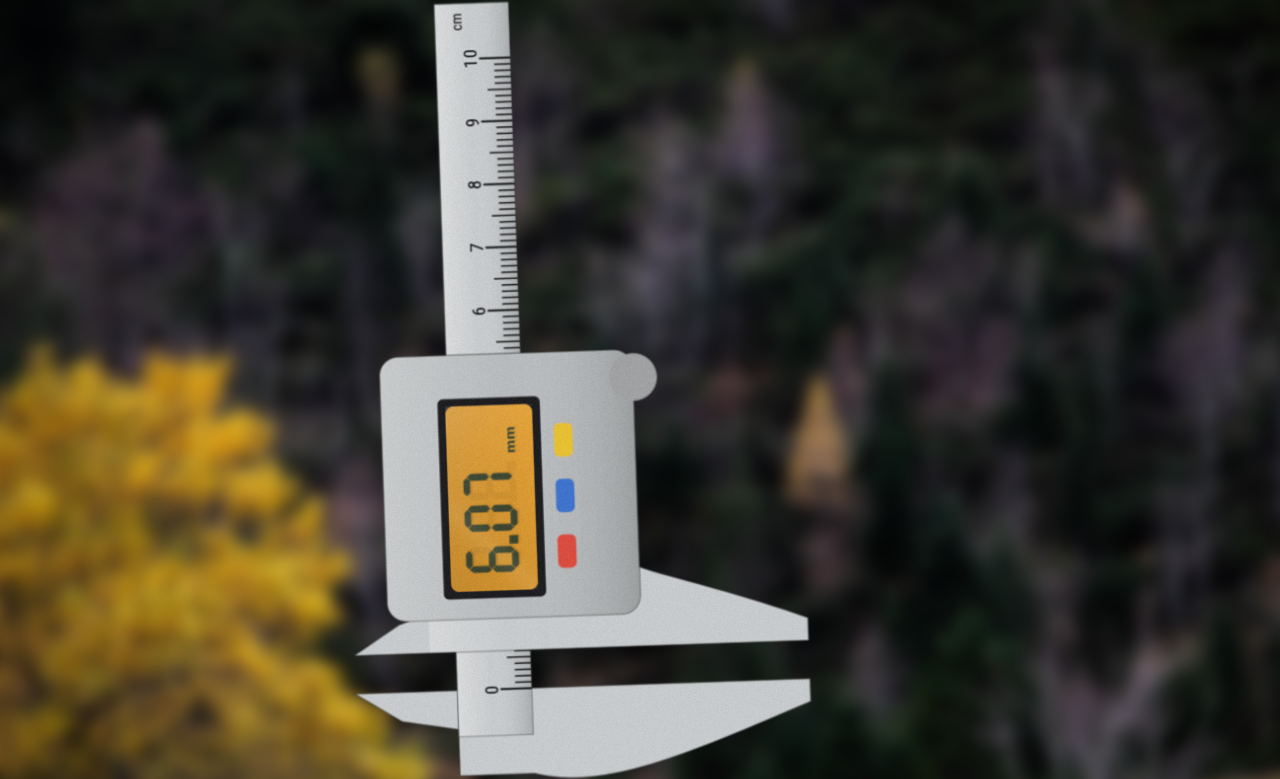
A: 6.07 mm
